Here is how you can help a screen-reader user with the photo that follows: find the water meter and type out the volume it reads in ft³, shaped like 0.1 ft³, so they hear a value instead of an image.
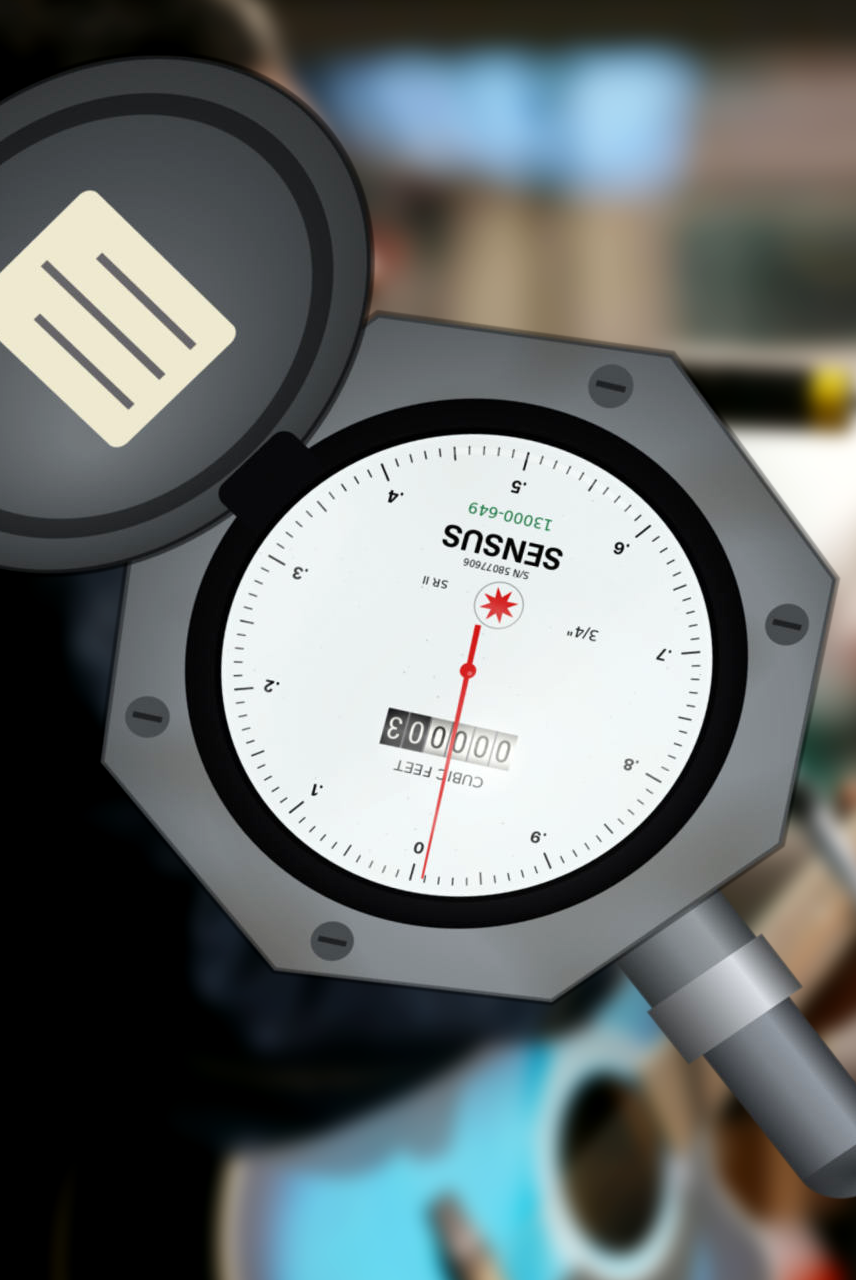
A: 2.99 ft³
